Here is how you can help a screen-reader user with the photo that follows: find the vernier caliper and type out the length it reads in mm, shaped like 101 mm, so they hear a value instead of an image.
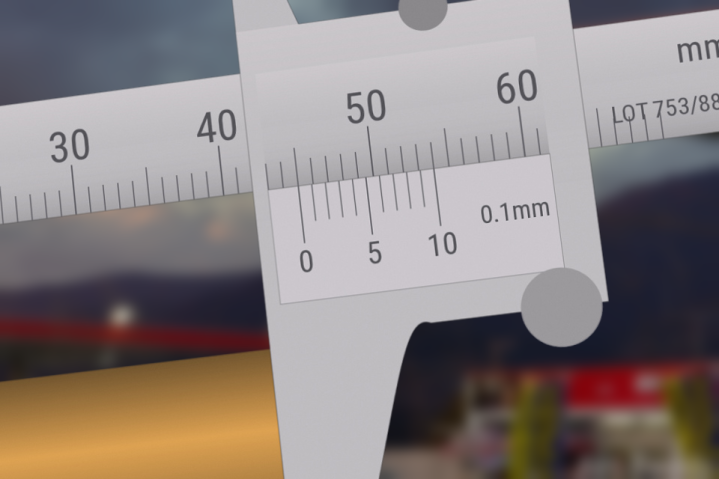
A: 45.0 mm
